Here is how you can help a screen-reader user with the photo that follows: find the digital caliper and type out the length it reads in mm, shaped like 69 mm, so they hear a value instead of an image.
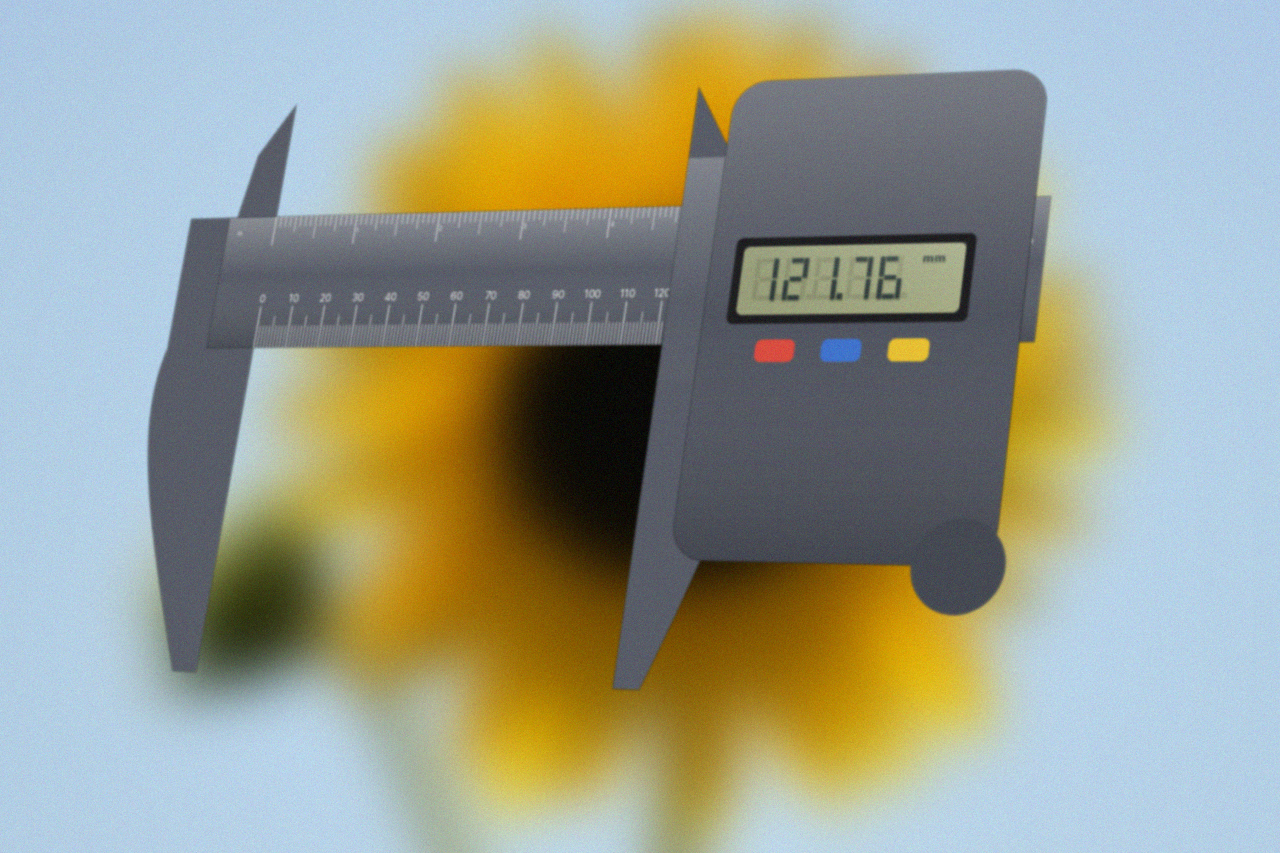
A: 121.76 mm
